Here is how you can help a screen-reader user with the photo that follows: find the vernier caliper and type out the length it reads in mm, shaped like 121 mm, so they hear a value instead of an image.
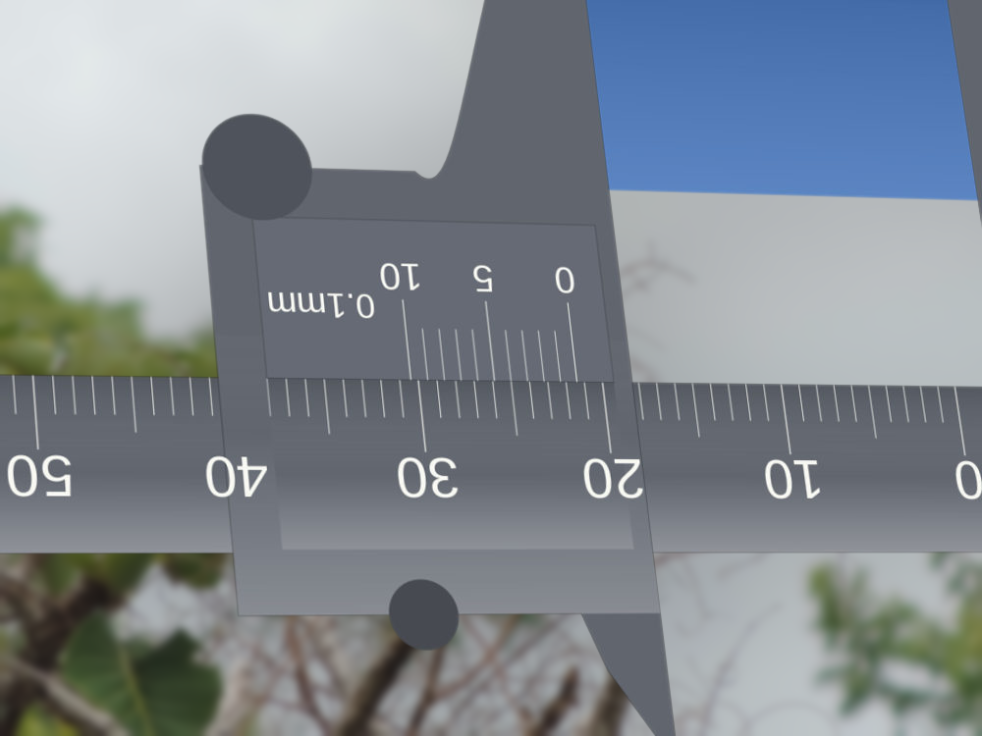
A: 21.4 mm
